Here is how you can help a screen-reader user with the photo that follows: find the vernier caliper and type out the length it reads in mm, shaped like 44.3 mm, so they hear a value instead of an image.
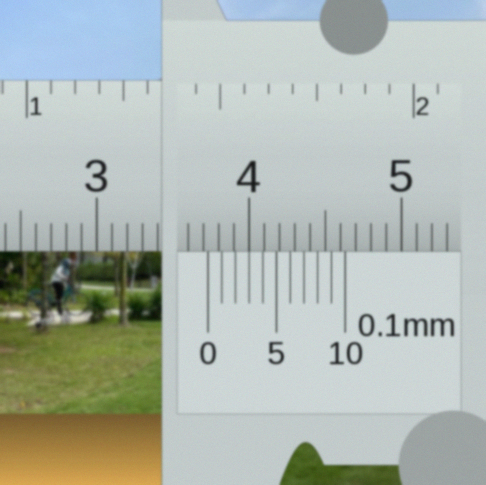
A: 37.3 mm
